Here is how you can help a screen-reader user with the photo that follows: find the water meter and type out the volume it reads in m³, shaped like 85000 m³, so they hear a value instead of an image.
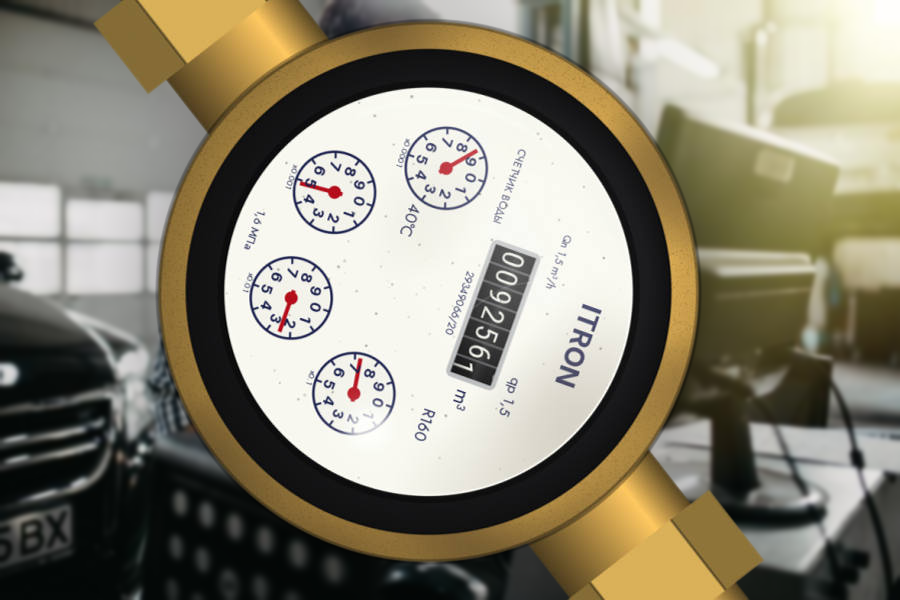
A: 92560.7248 m³
